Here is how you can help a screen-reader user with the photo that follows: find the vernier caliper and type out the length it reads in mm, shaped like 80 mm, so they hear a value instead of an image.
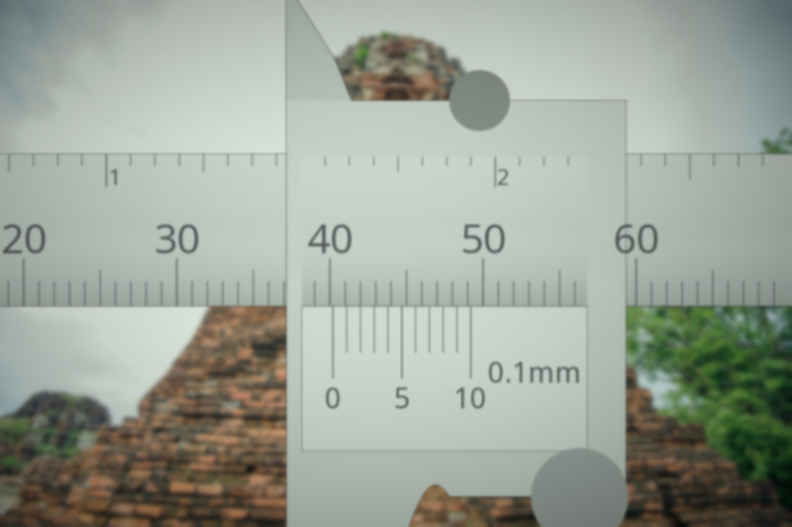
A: 40.2 mm
